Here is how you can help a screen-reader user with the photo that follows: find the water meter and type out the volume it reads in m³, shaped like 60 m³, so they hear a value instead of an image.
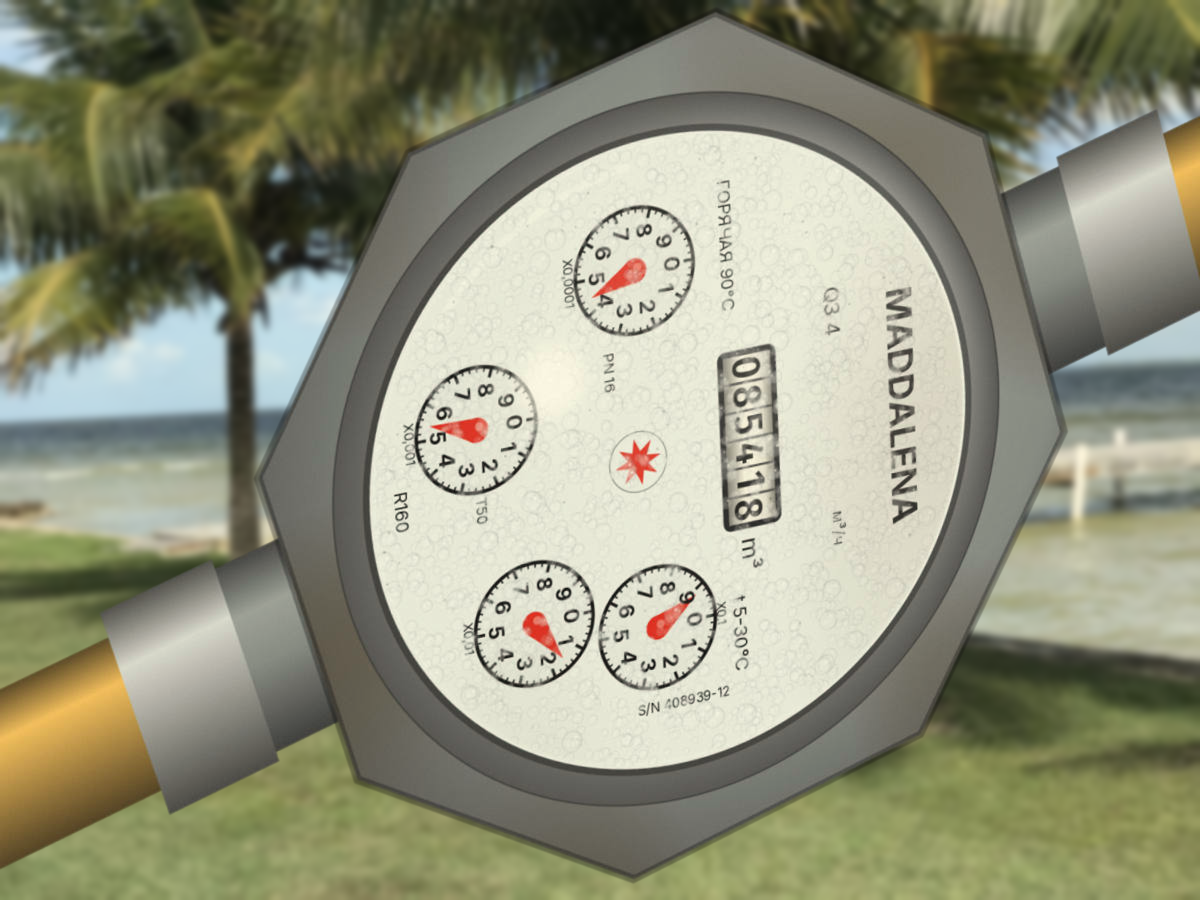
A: 85417.9154 m³
